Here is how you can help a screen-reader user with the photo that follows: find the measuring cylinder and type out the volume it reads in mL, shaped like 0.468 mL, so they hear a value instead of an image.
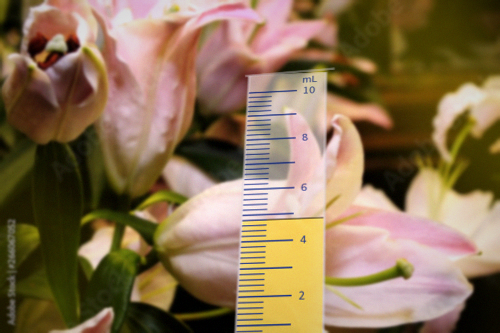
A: 4.8 mL
